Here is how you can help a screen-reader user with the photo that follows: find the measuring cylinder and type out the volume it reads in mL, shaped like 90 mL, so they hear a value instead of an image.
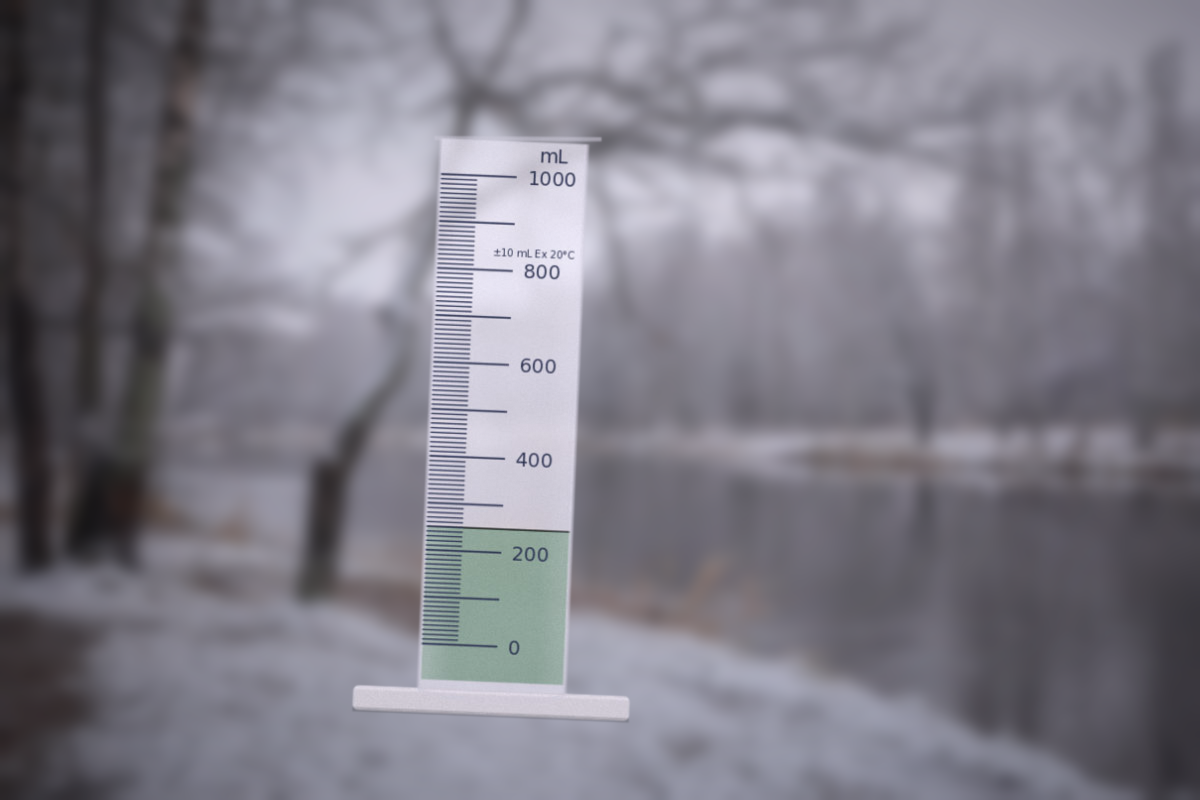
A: 250 mL
